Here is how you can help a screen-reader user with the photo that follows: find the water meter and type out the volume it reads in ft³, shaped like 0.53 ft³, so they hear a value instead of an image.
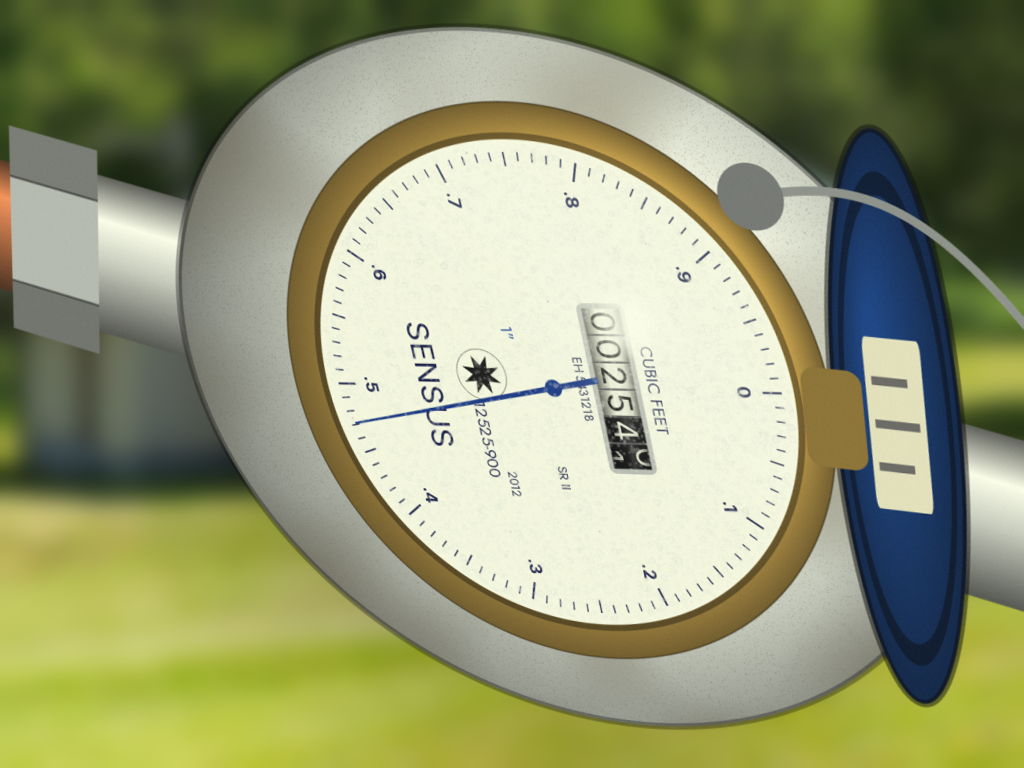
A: 2540.47 ft³
